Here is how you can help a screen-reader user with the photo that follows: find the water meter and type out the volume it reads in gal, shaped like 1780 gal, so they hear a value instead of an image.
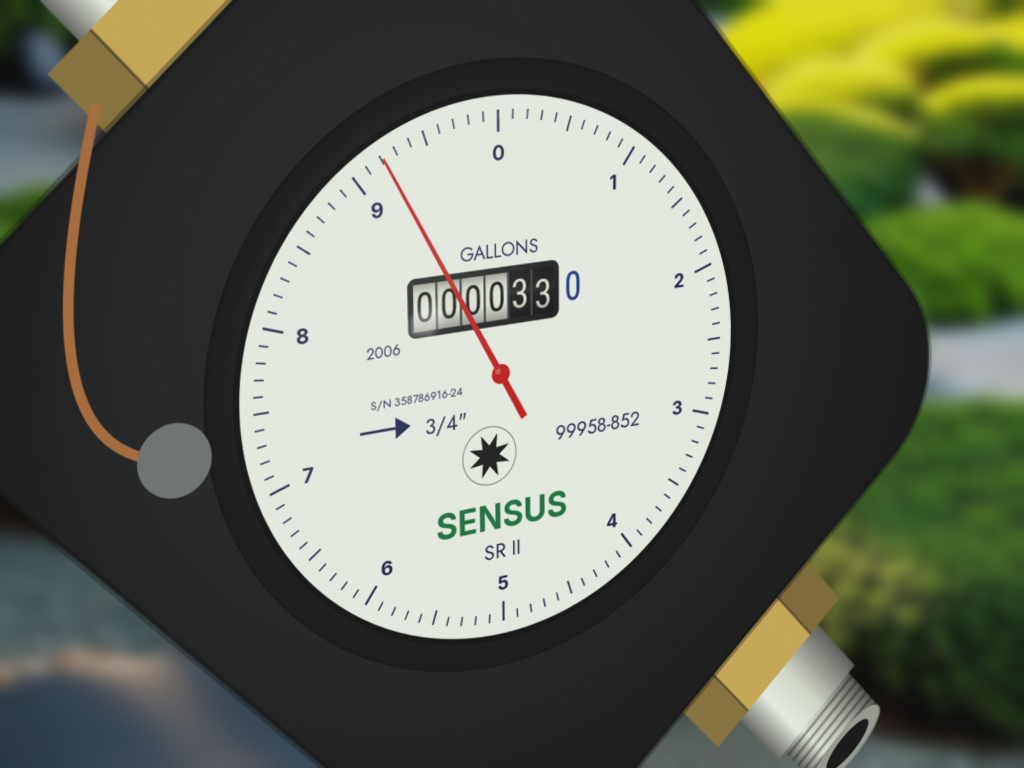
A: 329.2 gal
